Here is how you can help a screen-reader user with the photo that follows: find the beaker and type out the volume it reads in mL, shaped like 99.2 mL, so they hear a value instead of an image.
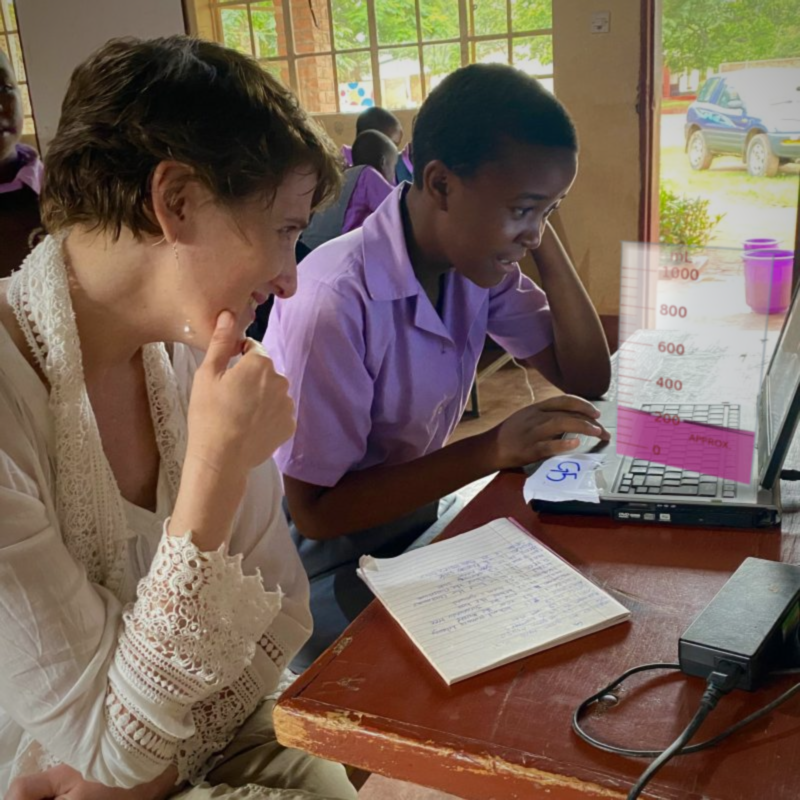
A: 200 mL
